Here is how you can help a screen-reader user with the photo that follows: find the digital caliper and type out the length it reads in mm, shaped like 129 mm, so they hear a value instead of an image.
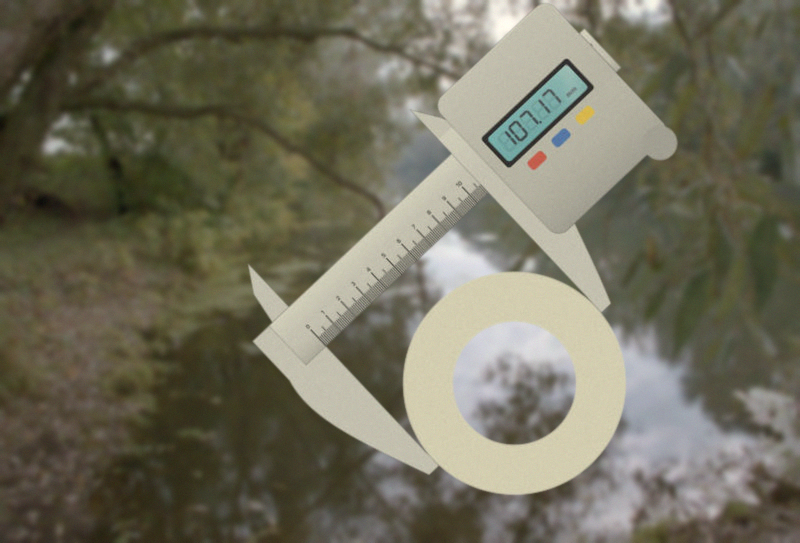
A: 107.17 mm
